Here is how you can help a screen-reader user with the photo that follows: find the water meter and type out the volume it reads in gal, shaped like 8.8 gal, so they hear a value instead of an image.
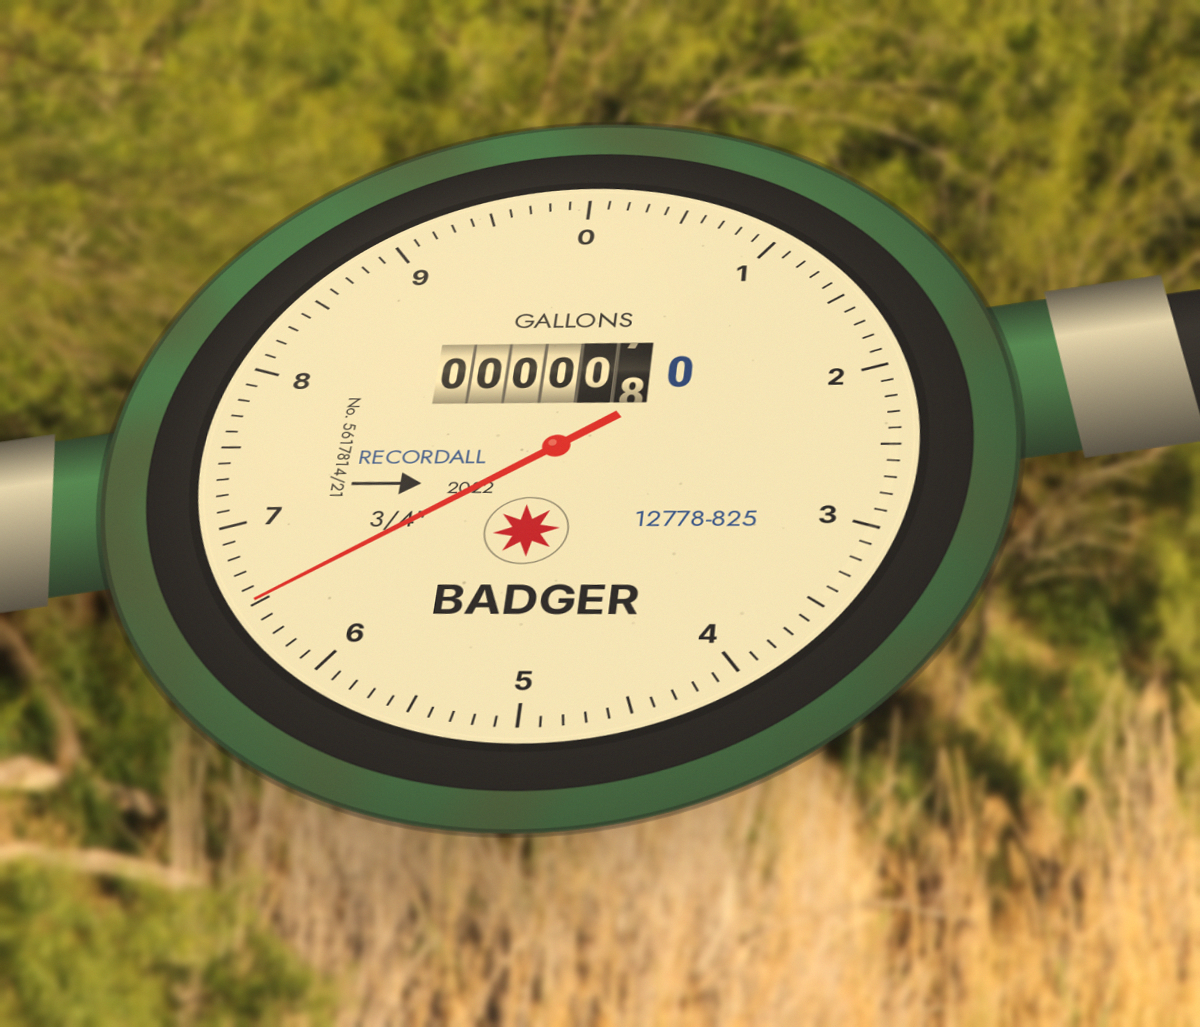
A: 76.5 gal
